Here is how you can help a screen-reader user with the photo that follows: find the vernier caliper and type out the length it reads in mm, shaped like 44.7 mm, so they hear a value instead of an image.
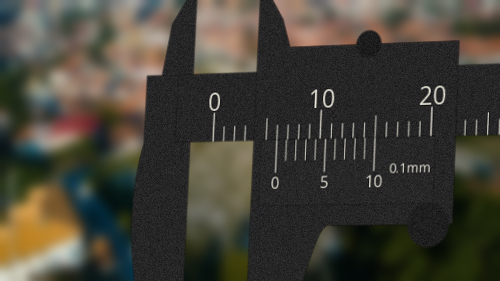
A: 6.0 mm
